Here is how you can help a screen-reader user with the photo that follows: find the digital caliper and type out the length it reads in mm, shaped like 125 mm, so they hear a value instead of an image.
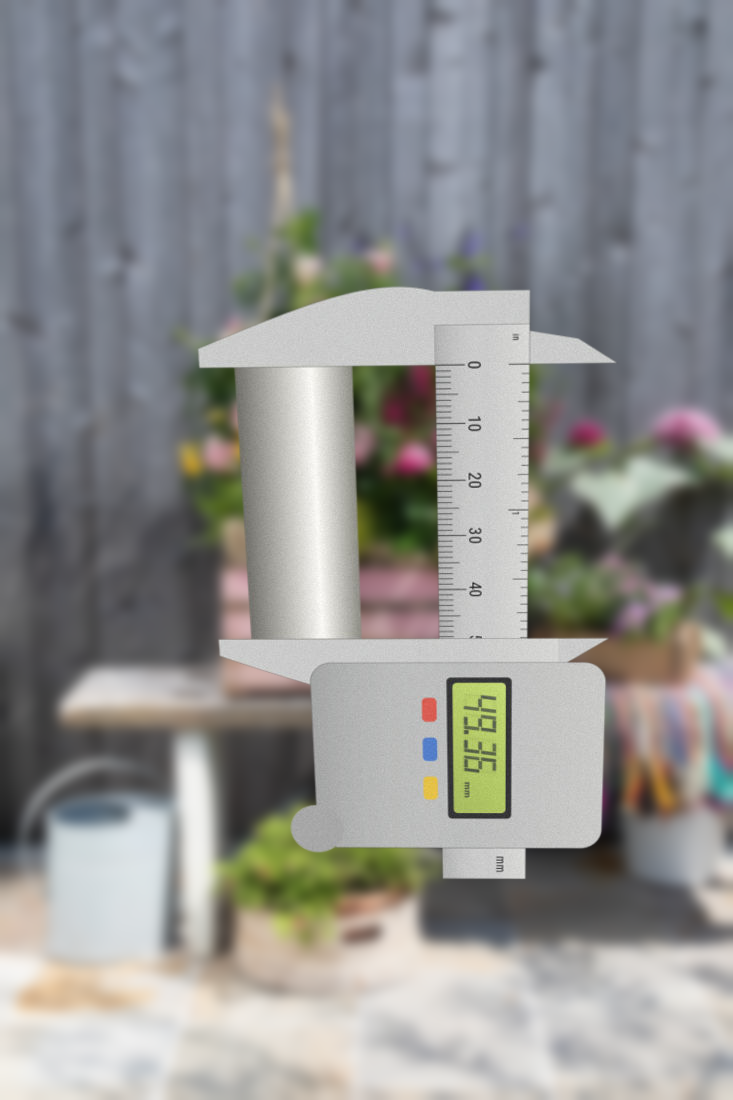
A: 49.36 mm
